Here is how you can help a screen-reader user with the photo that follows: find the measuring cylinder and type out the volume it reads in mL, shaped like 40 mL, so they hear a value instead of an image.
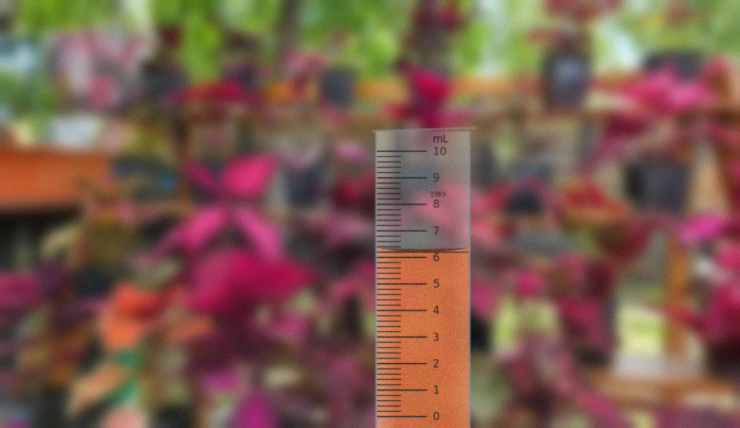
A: 6.2 mL
